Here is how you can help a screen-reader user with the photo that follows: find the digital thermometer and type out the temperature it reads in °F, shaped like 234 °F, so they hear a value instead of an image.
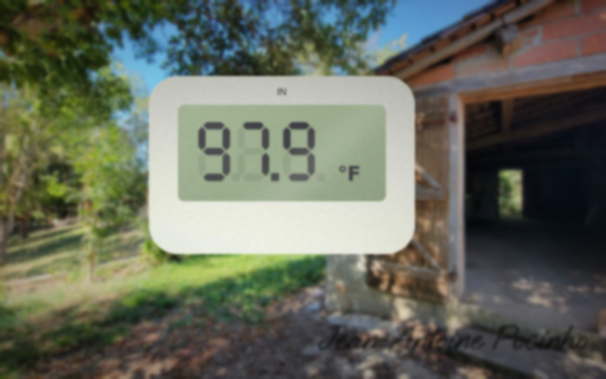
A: 97.9 °F
